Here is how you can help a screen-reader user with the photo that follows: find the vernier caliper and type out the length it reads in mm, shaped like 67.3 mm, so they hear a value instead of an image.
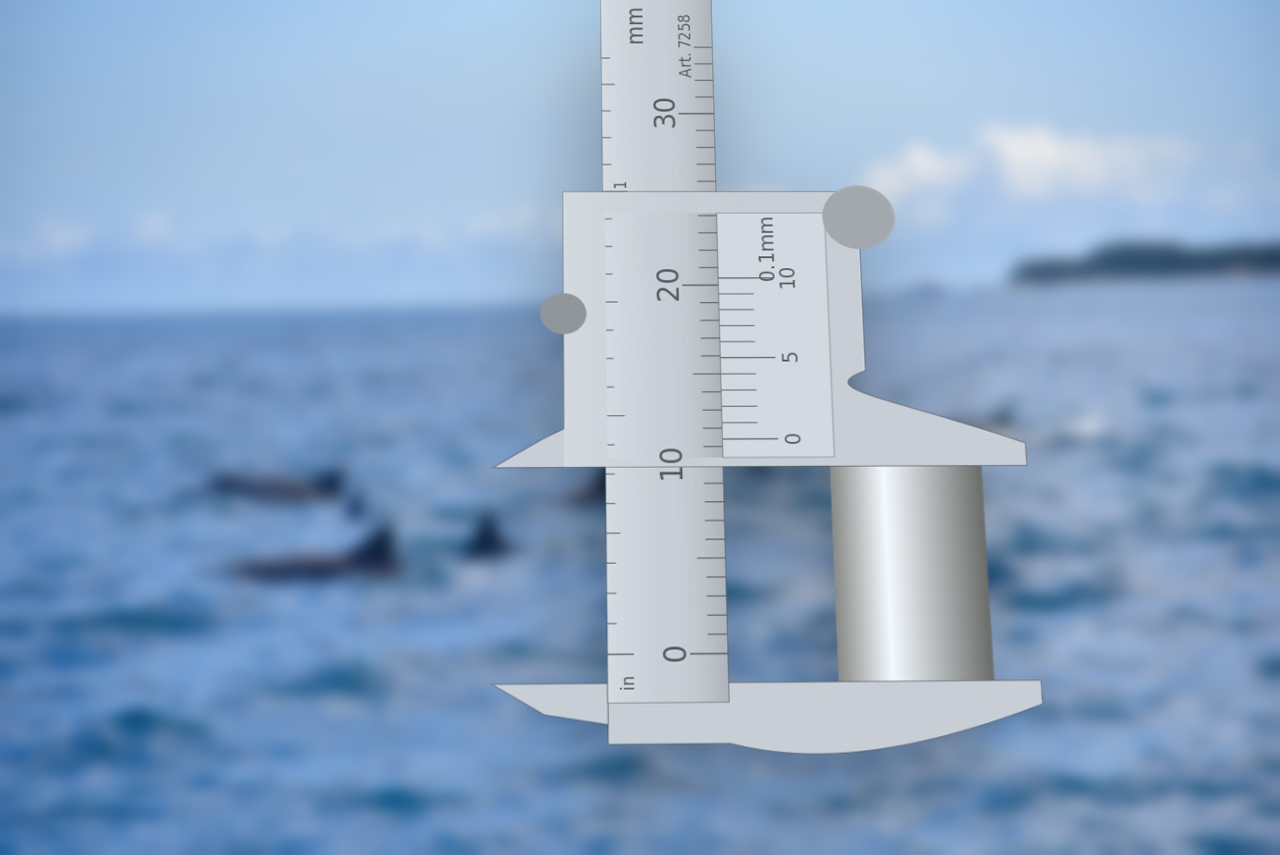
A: 11.4 mm
